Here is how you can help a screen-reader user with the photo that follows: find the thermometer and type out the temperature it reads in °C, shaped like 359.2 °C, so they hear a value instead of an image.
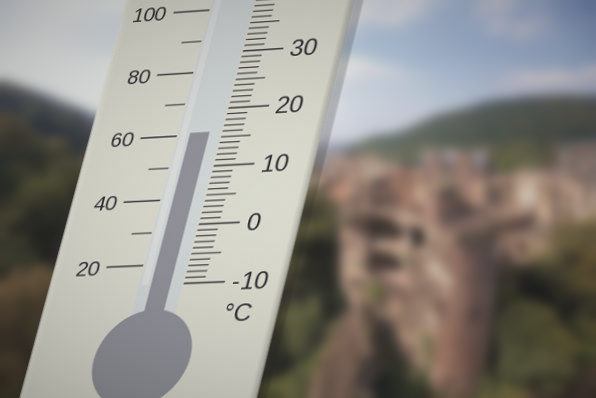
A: 16 °C
